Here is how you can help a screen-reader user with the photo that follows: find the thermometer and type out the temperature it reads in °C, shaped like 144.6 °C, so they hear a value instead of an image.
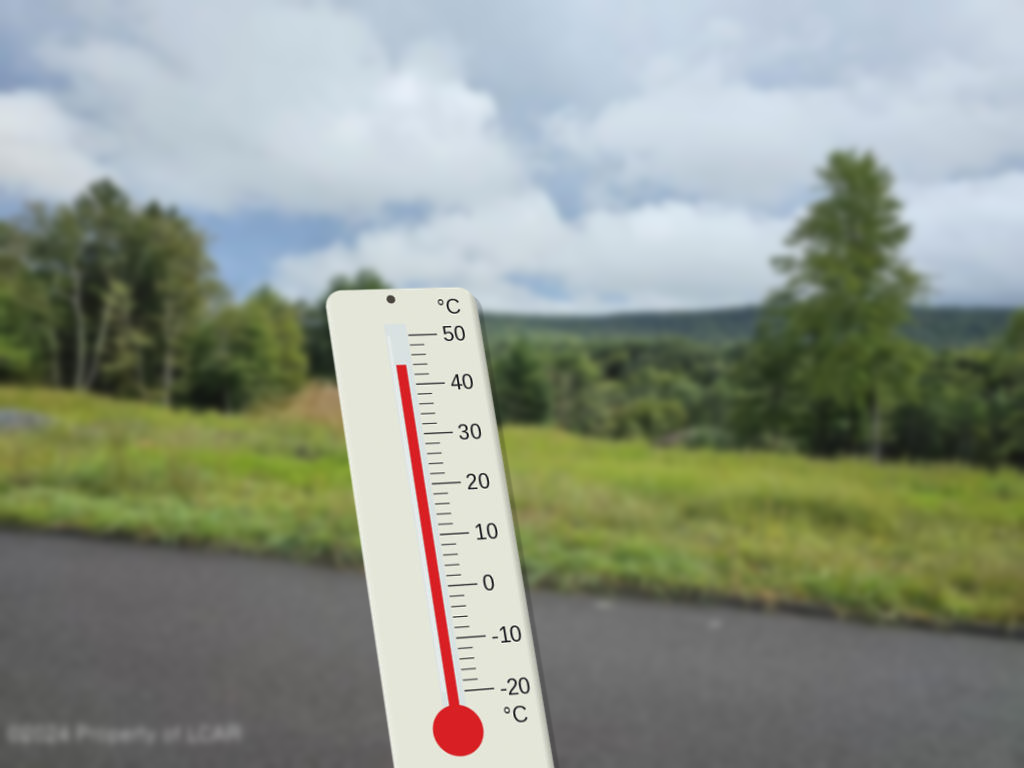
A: 44 °C
